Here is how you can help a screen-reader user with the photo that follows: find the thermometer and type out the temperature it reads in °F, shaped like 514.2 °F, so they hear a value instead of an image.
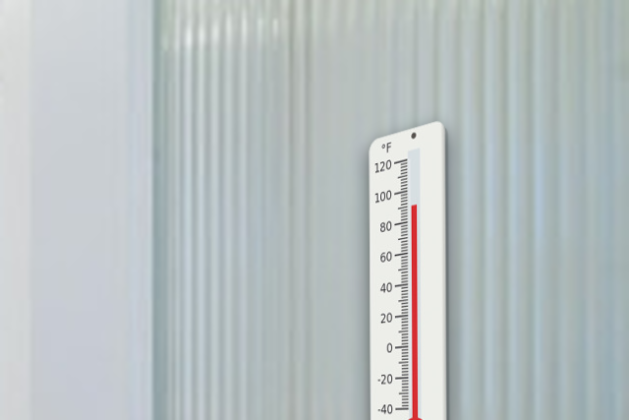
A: 90 °F
